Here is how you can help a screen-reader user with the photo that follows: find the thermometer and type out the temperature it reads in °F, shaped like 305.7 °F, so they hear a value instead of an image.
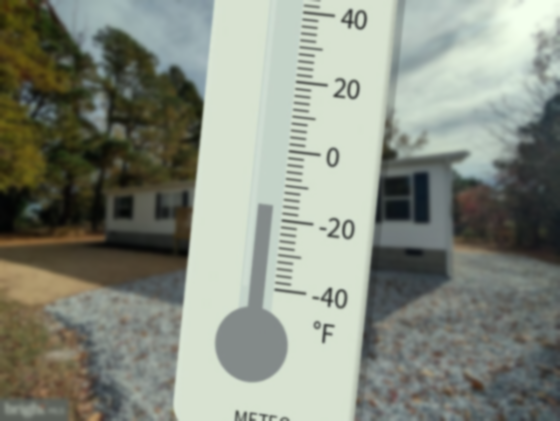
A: -16 °F
